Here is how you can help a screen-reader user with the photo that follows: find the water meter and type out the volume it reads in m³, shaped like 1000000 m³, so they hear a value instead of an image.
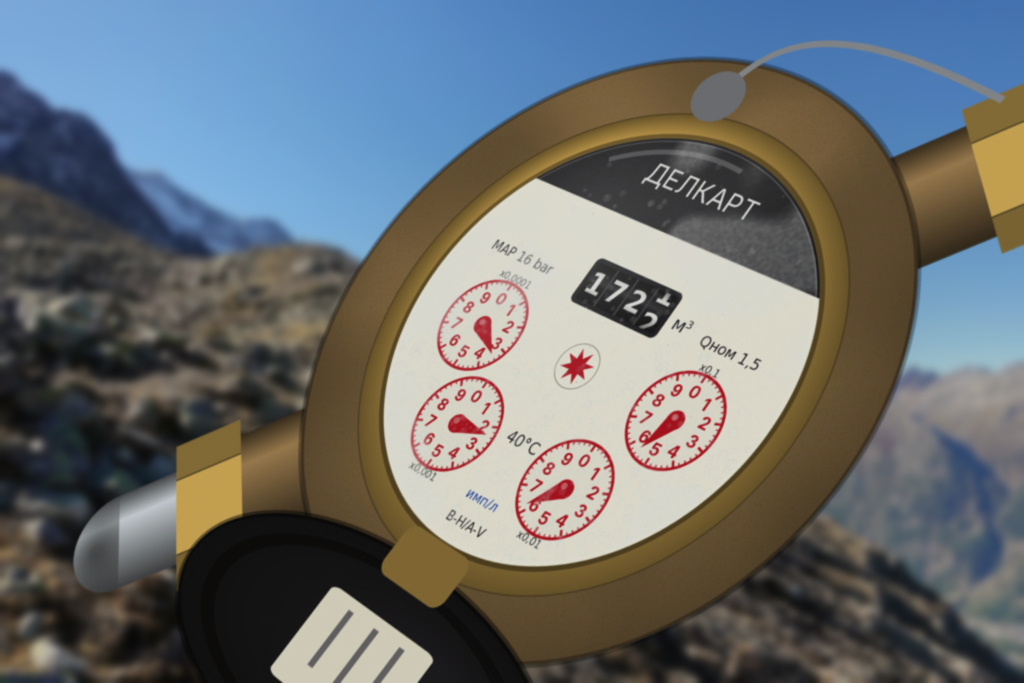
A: 1721.5623 m³
